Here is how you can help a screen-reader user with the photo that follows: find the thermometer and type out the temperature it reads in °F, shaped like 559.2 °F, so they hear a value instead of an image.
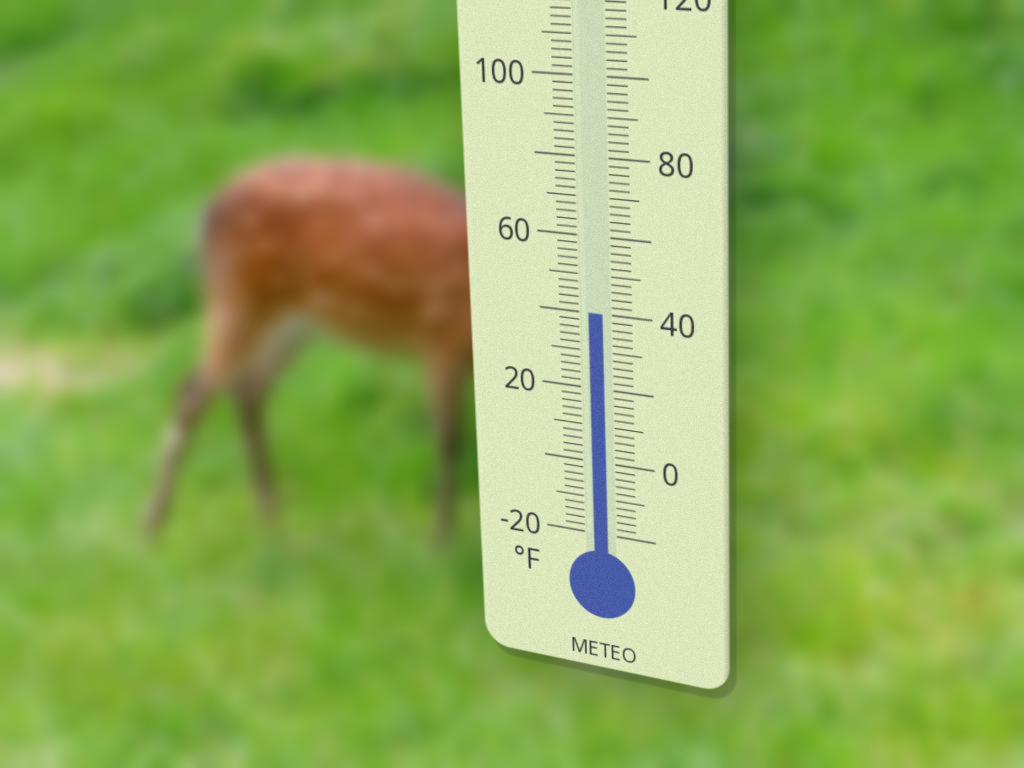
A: 40 °F
